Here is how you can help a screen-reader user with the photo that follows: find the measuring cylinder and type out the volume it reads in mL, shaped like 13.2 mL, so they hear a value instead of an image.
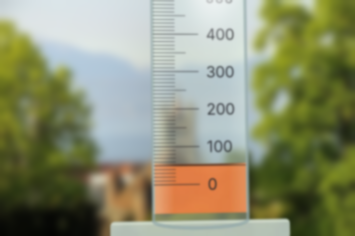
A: 50 mL
